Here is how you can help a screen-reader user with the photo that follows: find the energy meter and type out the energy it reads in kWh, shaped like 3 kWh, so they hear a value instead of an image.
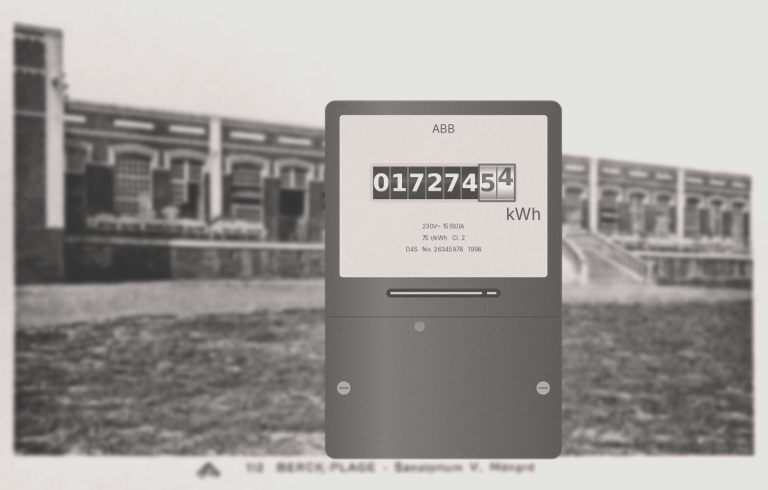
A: 17274.54 kWh
